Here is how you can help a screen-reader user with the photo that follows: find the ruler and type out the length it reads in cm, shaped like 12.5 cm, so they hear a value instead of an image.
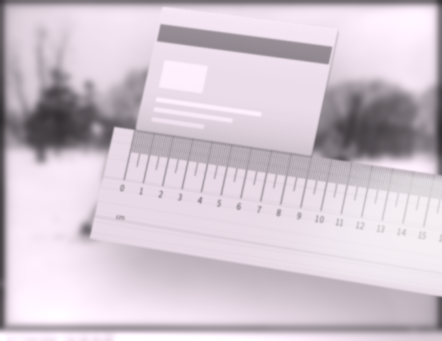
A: 9 cm
